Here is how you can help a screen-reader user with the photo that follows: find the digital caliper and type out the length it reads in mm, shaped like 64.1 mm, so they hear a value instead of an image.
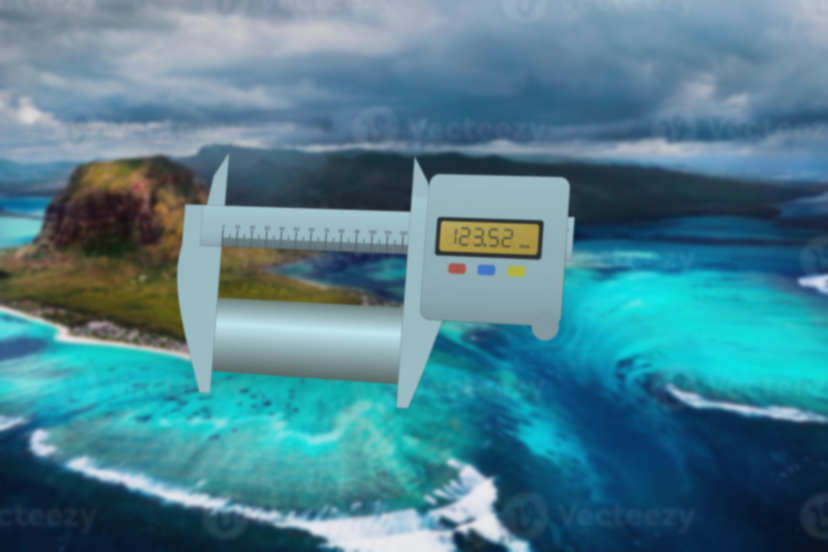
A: 123.52 mm
